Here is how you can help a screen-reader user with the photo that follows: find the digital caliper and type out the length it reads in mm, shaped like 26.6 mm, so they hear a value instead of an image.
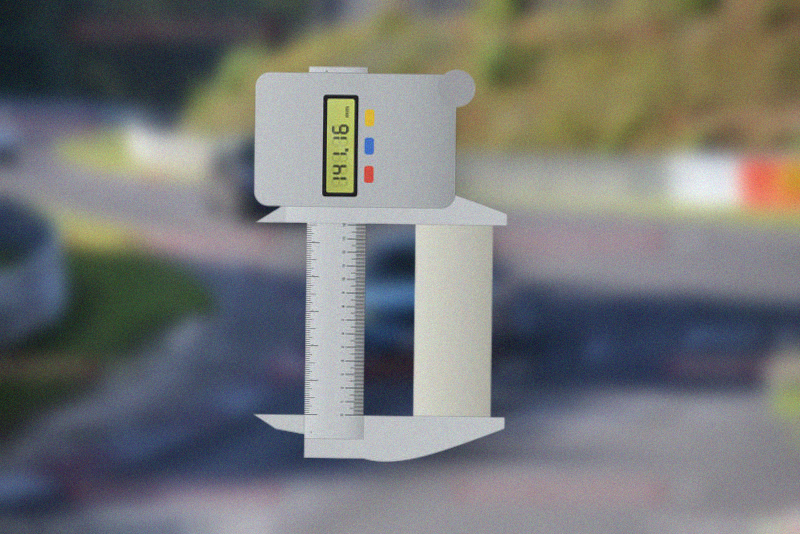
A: 141.16 mm
